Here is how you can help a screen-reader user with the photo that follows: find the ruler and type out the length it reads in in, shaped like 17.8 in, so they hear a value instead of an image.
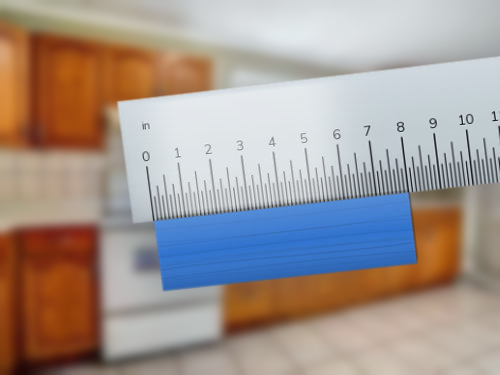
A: 8 in
